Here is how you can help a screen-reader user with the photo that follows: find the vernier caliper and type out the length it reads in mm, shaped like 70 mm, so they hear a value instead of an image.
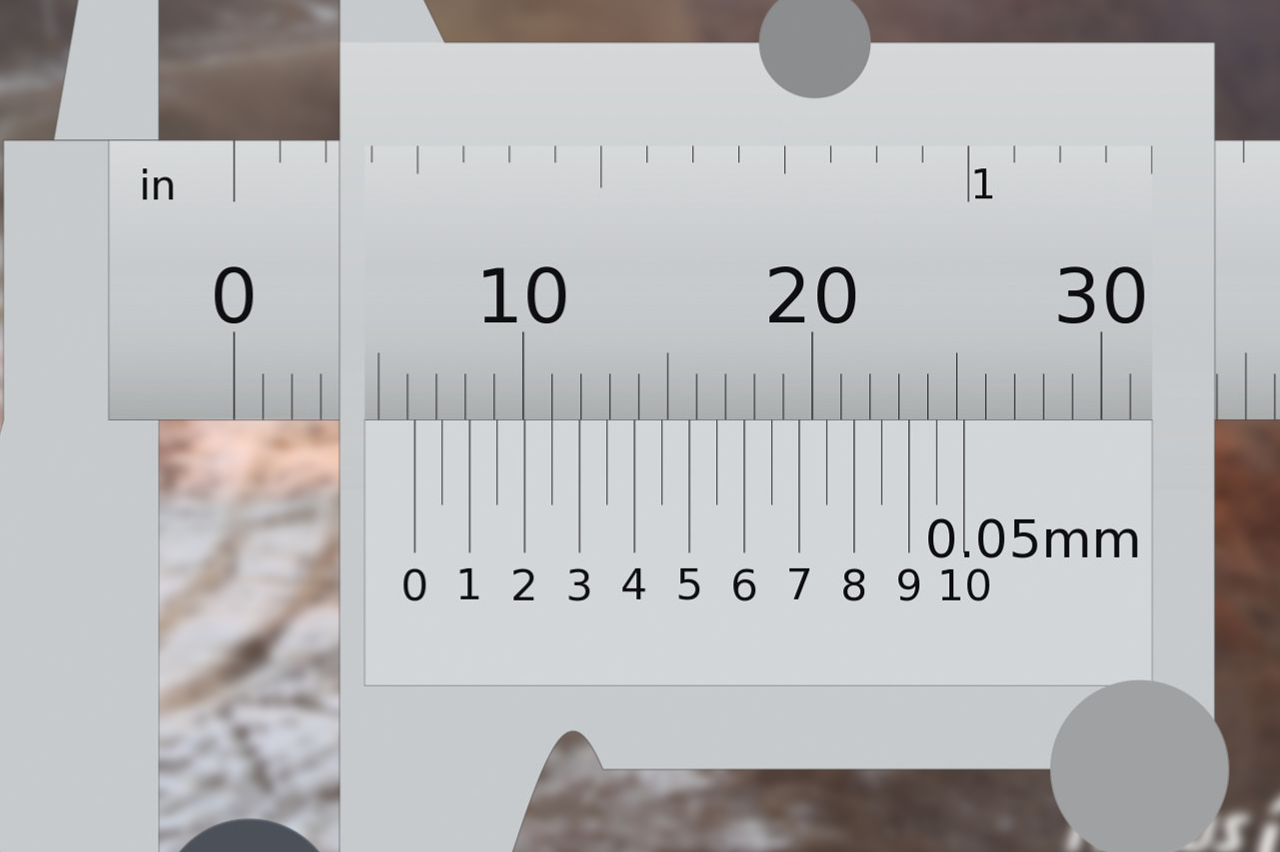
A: 6.25 mm
